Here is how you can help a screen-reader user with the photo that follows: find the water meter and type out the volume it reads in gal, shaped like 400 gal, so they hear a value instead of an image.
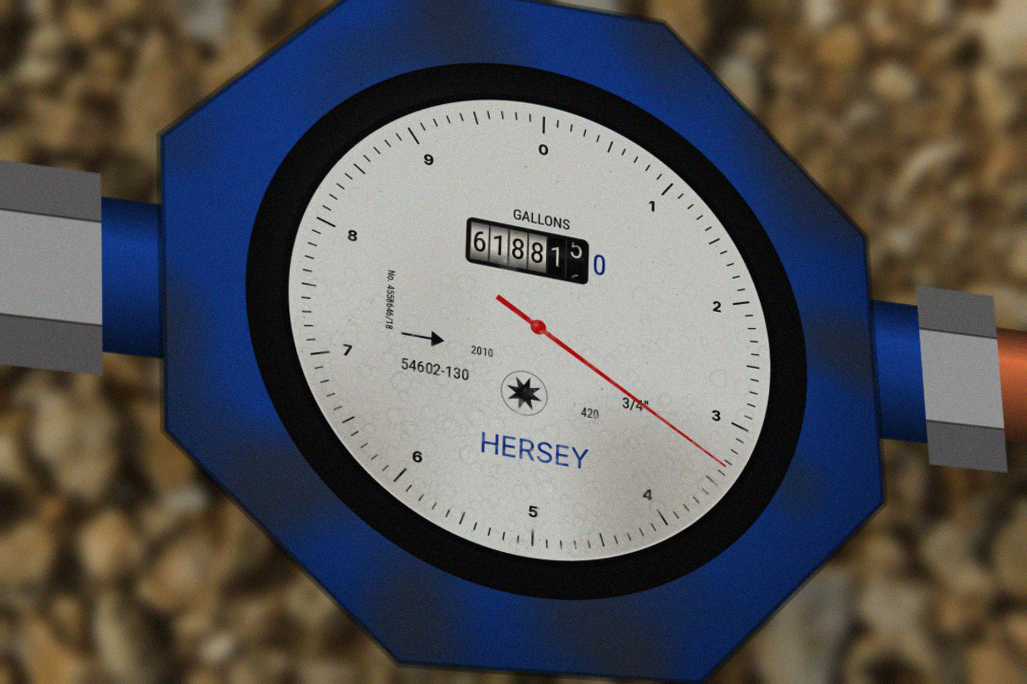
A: 6188153.3 gal
